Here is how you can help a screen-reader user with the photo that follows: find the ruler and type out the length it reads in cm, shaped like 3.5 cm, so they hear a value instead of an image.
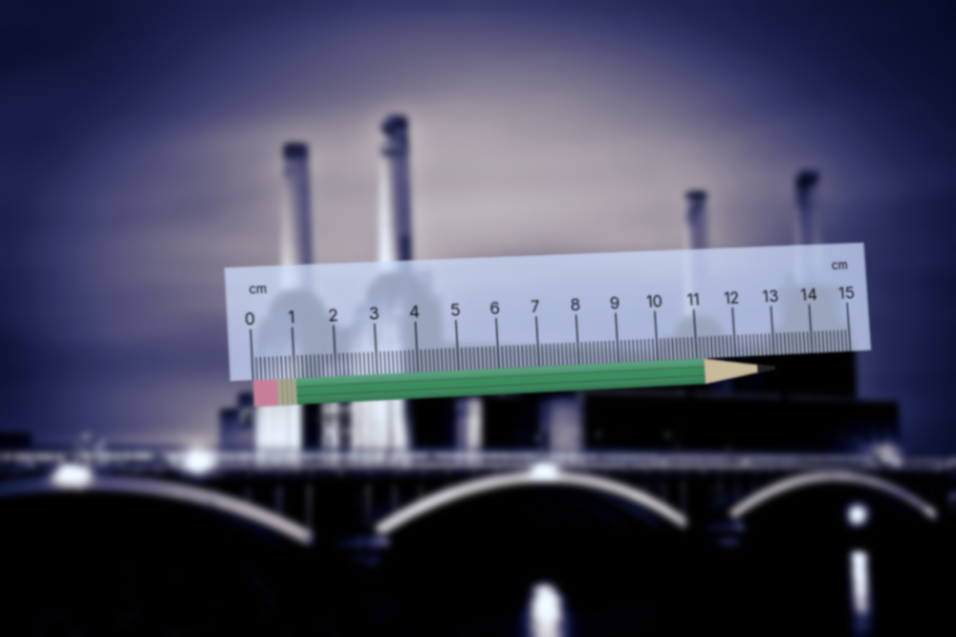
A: 13 cm
